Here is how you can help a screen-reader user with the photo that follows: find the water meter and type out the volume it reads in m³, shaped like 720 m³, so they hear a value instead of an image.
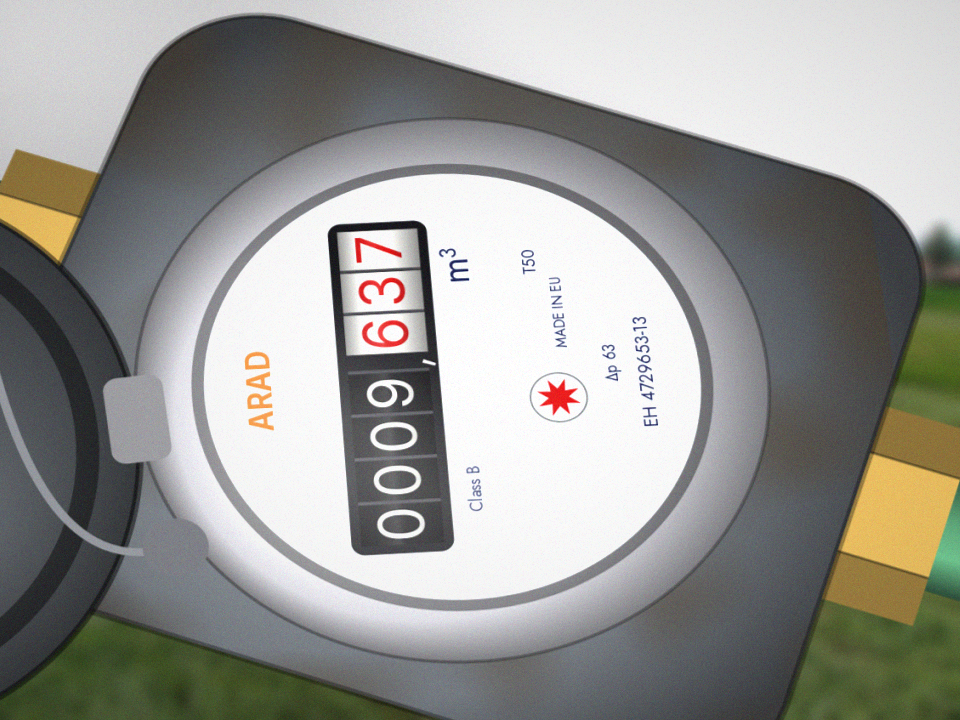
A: 9.637 m³
